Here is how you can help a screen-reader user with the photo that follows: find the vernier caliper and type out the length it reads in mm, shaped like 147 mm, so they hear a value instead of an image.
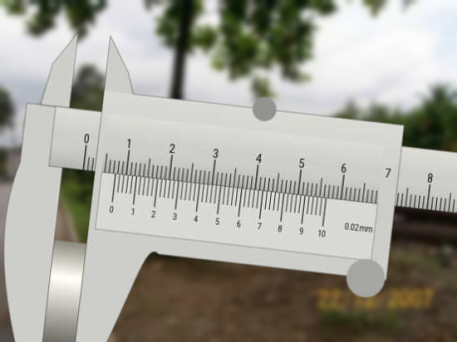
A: 7.5 mm
